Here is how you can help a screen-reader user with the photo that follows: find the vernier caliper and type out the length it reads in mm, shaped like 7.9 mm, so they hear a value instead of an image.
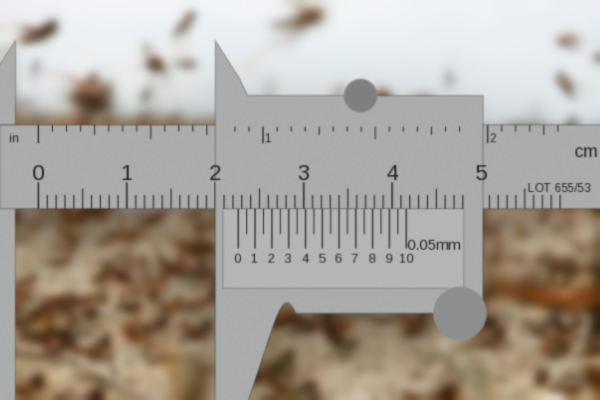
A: 22.6 mm
